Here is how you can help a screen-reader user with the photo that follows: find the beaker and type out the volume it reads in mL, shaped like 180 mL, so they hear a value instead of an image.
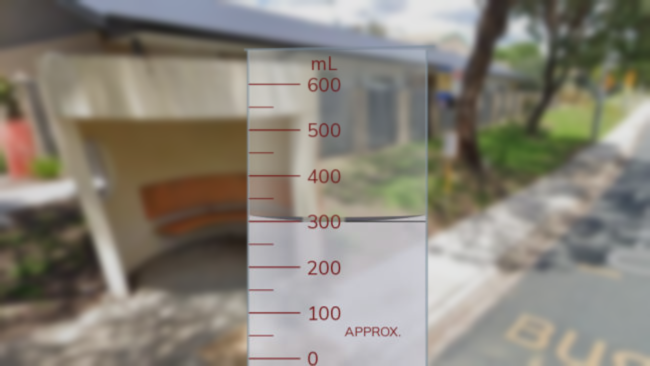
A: 300 mL
